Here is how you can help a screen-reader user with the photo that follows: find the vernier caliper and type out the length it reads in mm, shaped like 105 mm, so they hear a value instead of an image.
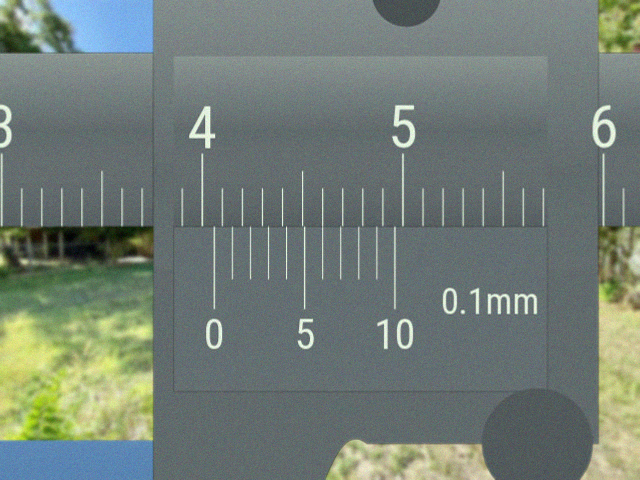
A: 40.6 mm
